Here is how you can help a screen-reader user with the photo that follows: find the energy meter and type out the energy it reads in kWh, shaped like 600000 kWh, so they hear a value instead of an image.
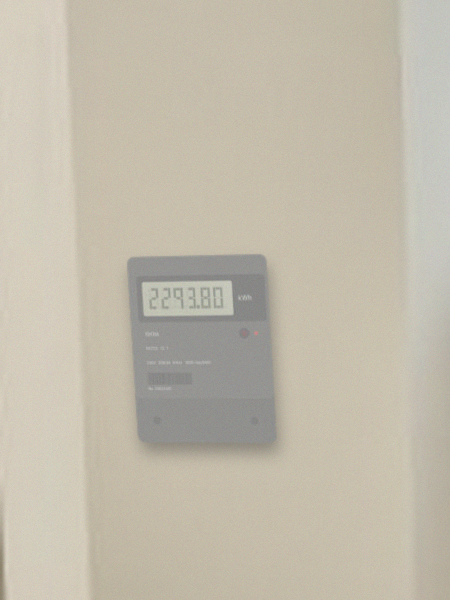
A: 2293.80 kWh
